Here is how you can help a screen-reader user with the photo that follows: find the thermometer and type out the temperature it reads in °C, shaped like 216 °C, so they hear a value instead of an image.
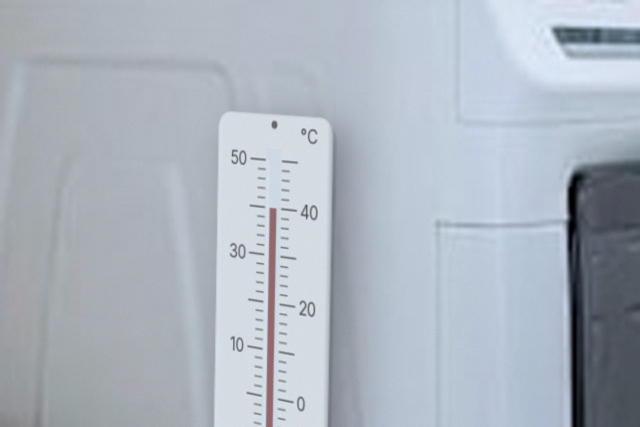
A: 40 °C
